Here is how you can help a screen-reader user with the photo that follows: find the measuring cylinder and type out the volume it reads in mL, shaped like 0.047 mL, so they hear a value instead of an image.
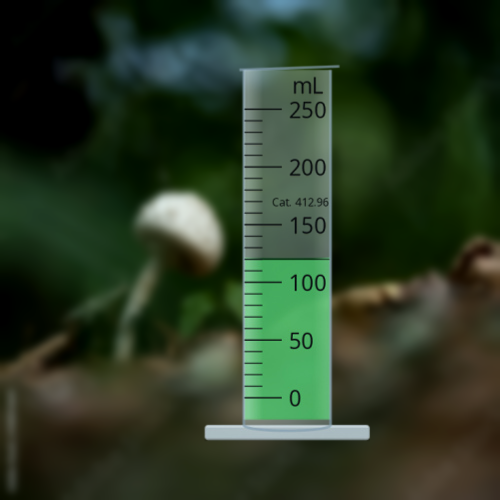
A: 120 mL
